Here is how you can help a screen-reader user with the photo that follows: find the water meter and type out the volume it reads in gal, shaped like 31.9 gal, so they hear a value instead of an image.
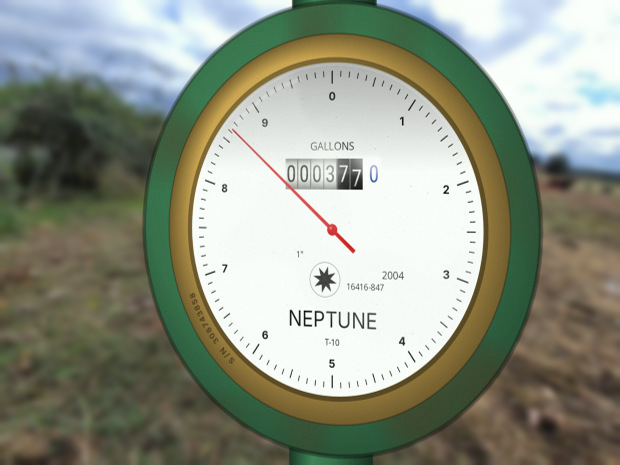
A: 3768.6 gal
